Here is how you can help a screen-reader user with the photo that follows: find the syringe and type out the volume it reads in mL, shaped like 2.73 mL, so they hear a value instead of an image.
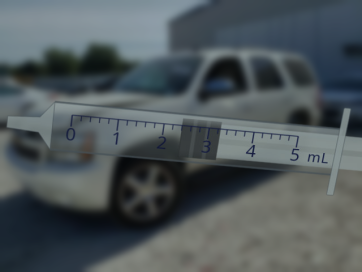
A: 2.4 mL
